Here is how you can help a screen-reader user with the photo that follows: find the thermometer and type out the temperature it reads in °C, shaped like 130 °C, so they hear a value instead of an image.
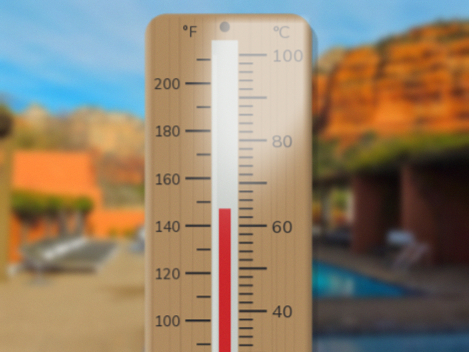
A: 64 °C
